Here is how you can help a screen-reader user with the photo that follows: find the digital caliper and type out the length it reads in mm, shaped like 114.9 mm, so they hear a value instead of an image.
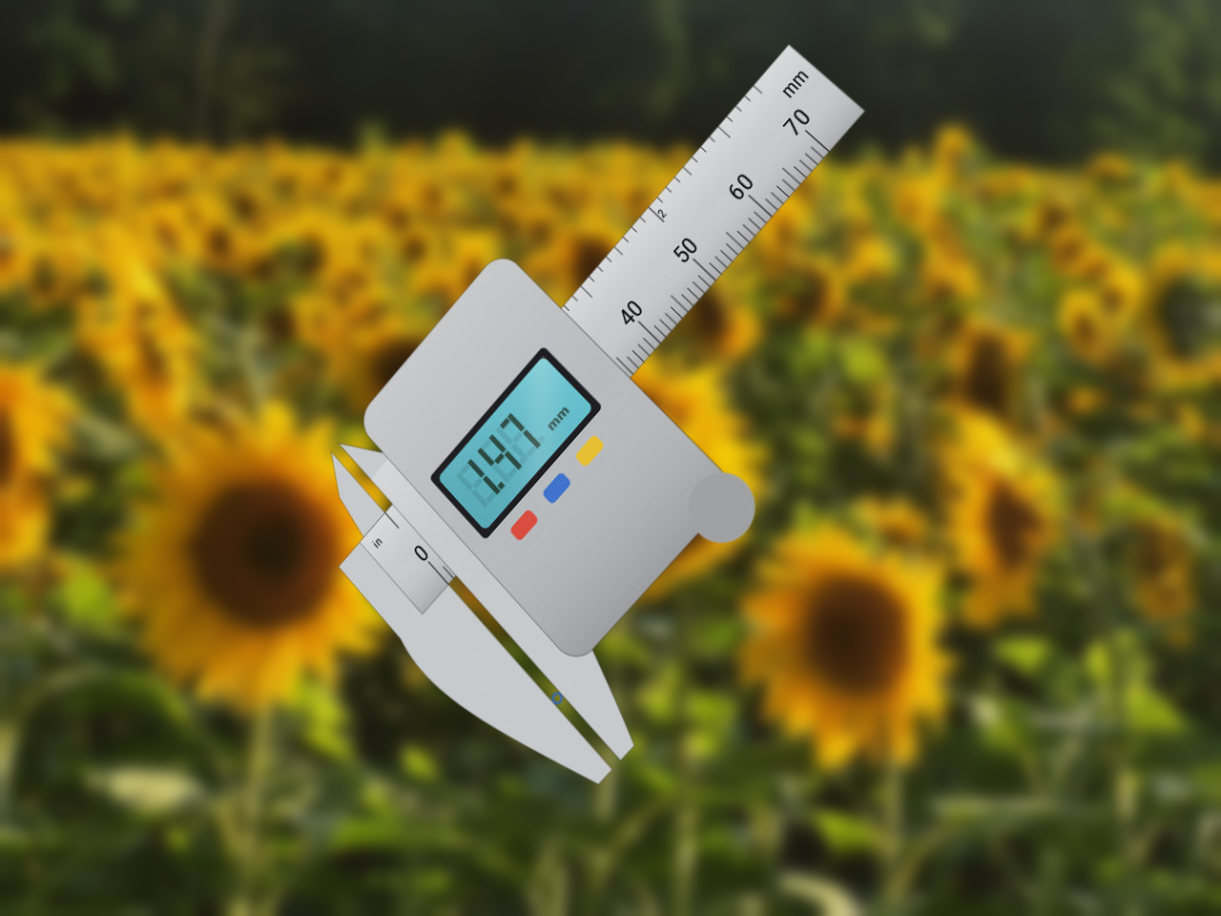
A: 1.47 mm
